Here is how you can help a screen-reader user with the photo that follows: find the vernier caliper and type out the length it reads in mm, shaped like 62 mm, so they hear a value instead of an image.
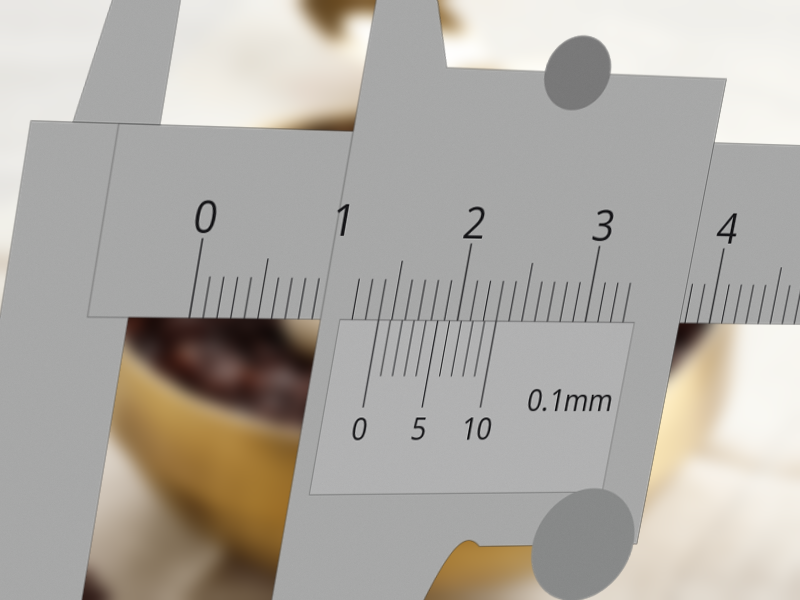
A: 14.0 mm
